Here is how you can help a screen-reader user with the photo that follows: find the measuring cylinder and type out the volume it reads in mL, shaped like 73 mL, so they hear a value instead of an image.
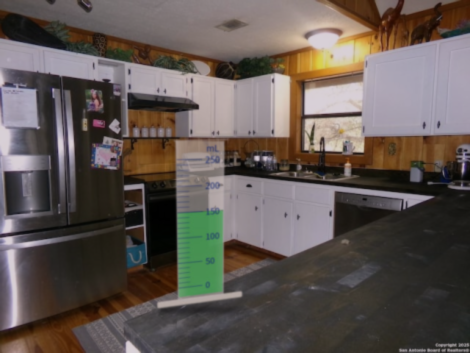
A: 150 mL
